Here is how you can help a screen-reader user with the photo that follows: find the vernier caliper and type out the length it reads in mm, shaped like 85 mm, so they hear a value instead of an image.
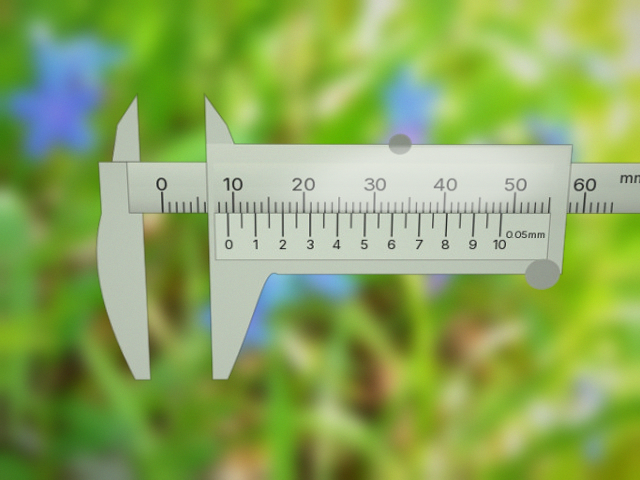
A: 9.2 mm
